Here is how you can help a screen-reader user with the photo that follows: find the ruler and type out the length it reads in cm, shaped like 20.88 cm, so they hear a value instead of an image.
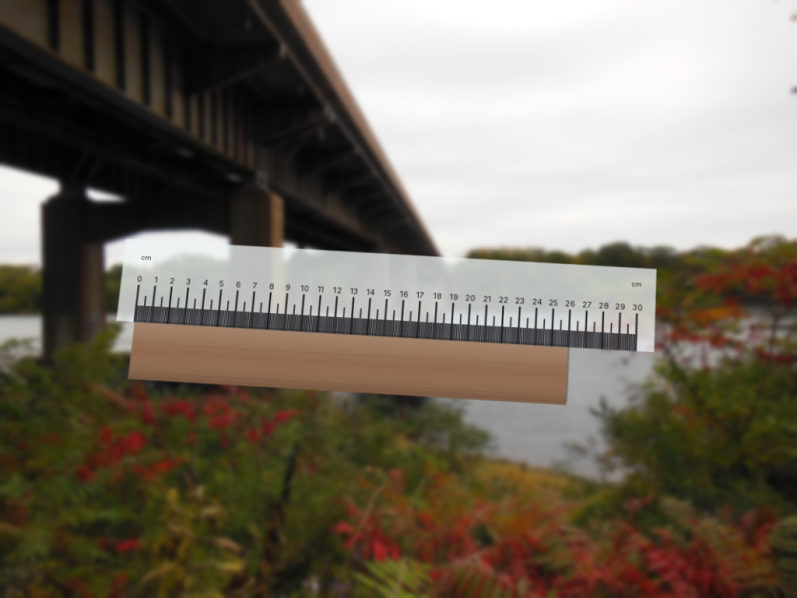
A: 26 cm
